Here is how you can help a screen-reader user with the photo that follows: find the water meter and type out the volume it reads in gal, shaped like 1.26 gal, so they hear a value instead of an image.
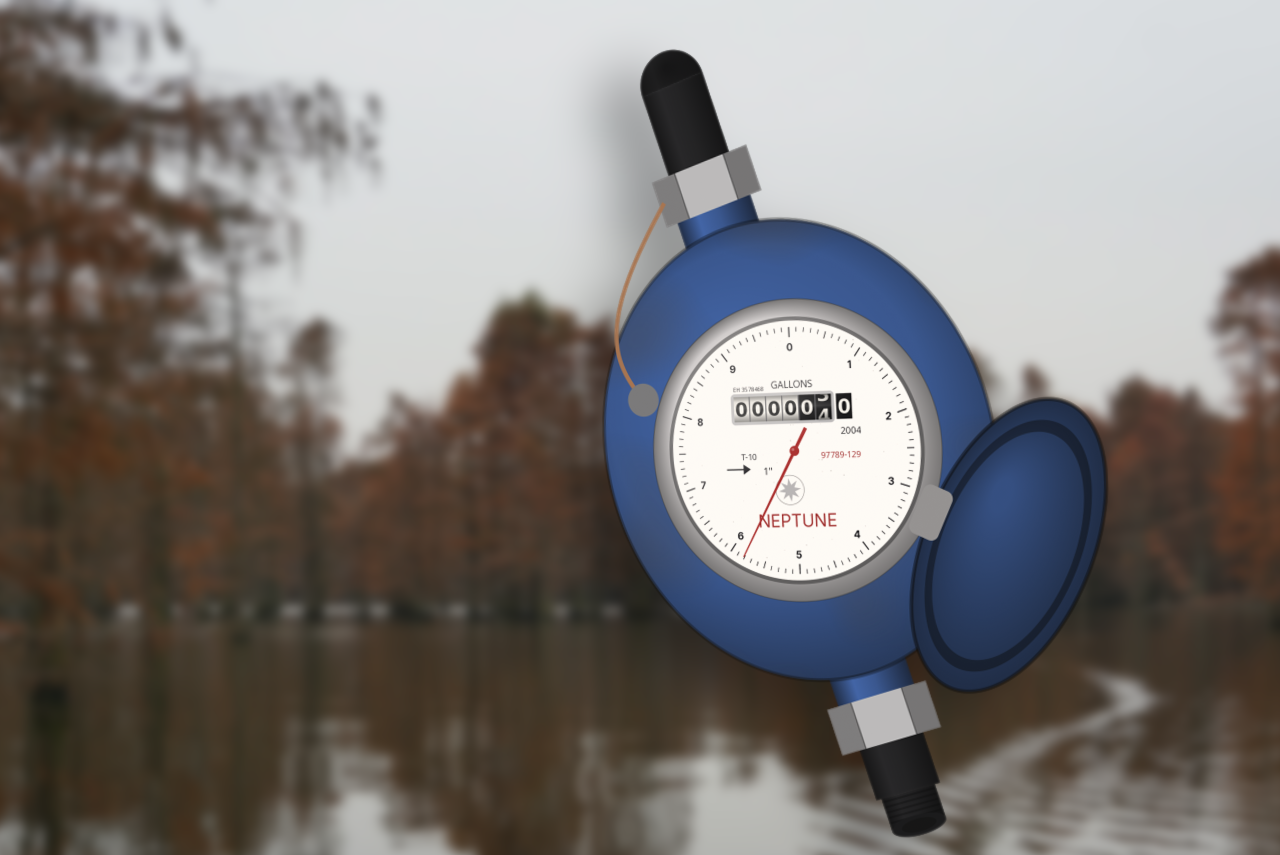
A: 35.8 gal
